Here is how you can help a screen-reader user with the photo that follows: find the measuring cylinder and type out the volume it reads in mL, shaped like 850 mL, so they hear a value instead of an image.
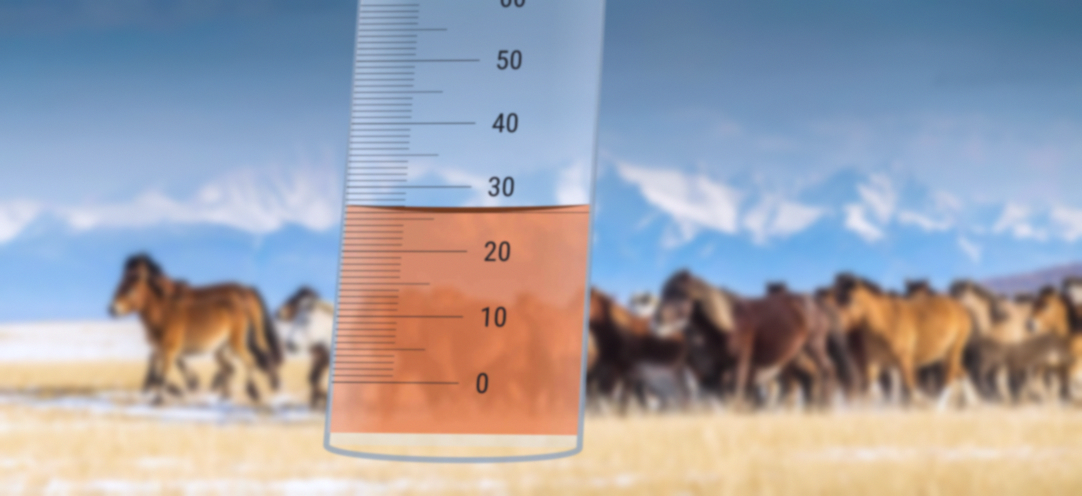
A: 26 mL
